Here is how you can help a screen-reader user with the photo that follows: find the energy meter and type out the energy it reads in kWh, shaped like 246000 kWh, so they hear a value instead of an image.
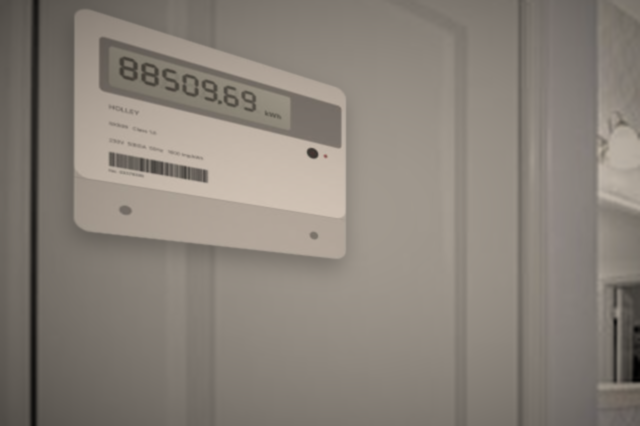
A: 88509.69 kWh
